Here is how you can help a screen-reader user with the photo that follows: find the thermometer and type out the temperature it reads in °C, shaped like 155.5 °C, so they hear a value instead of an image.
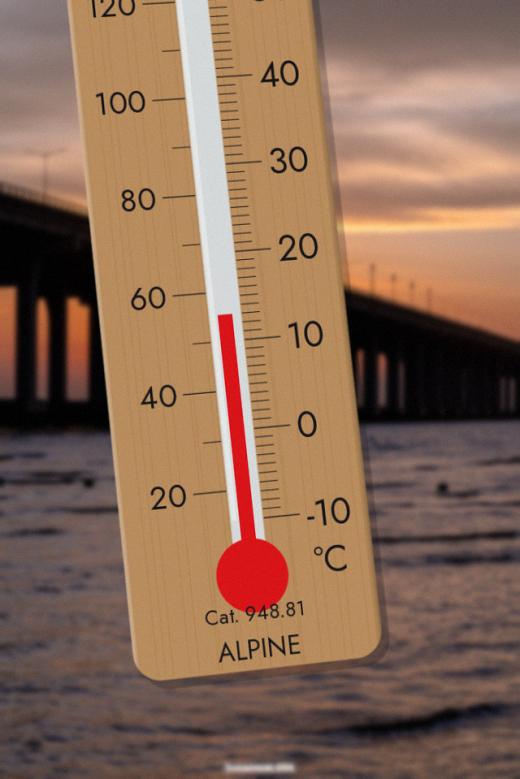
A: 13 °C
